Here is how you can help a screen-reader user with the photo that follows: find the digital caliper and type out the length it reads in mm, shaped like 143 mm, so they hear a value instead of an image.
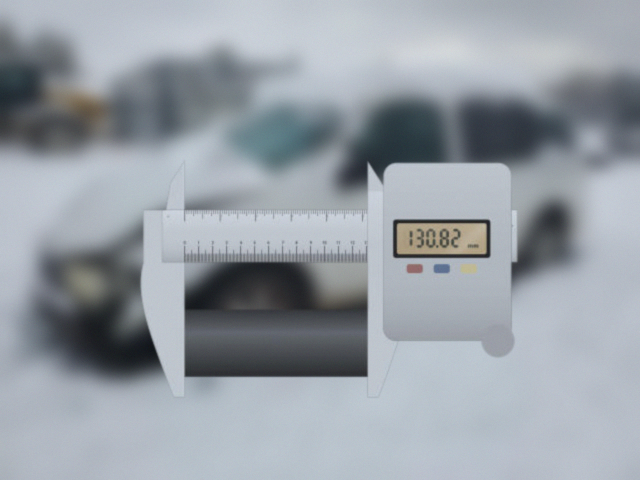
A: 130.82 mm
